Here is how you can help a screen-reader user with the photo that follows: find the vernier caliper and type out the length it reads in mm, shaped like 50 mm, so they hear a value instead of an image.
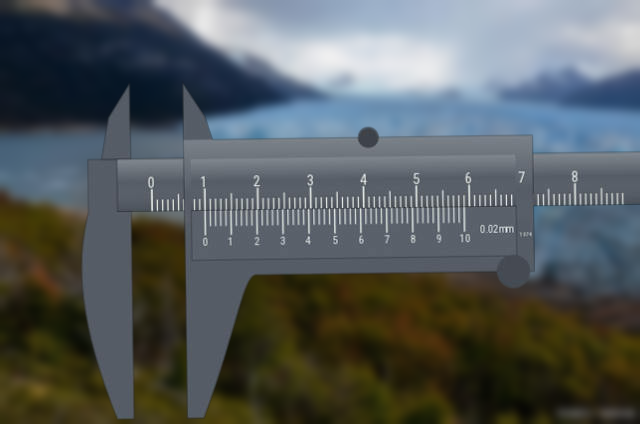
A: 10.0 mm
